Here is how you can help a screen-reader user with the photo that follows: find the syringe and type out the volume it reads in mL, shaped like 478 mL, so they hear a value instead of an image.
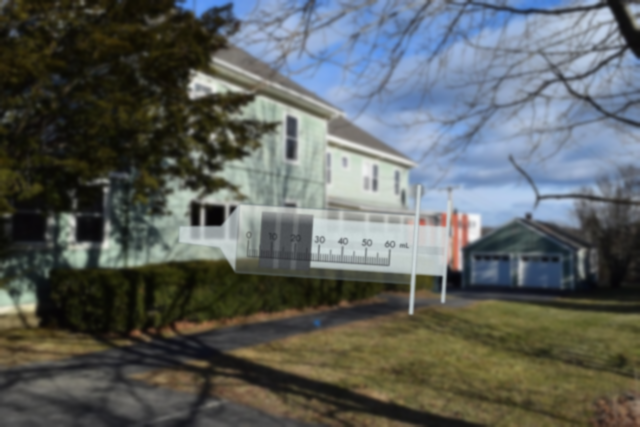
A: 5 mL
